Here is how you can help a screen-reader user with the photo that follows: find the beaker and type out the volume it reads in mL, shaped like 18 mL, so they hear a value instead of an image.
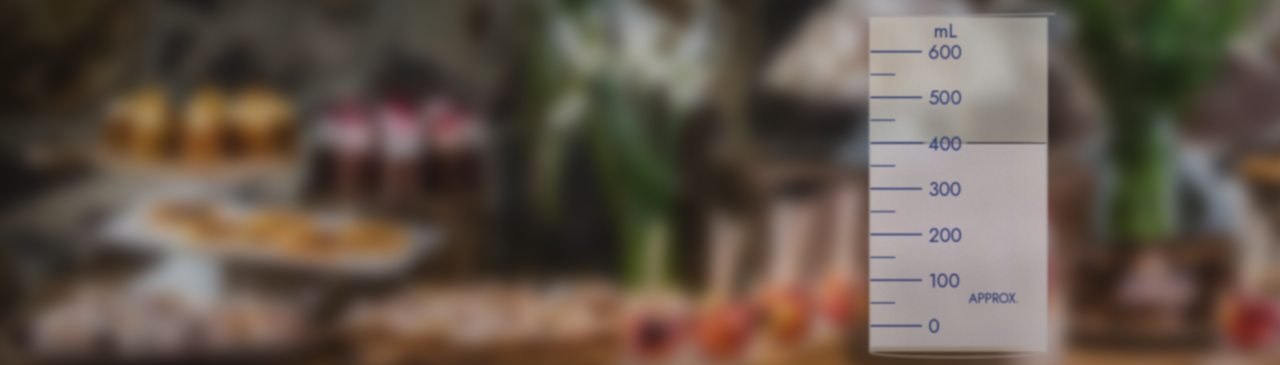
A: 400 mL
